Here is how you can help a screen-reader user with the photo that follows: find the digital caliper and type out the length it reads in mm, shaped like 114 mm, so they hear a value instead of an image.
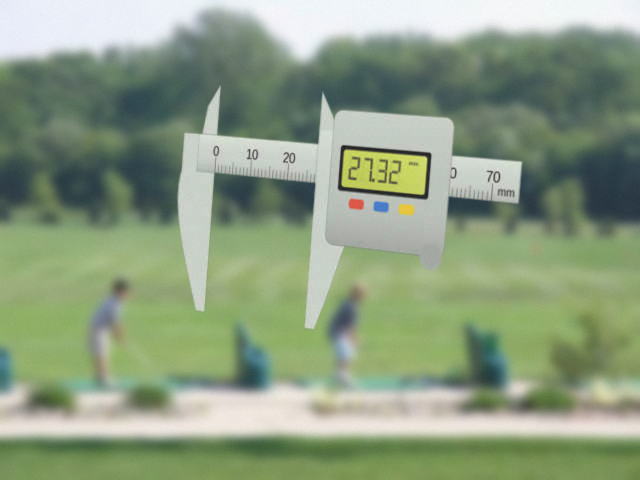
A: 27.32 mm
